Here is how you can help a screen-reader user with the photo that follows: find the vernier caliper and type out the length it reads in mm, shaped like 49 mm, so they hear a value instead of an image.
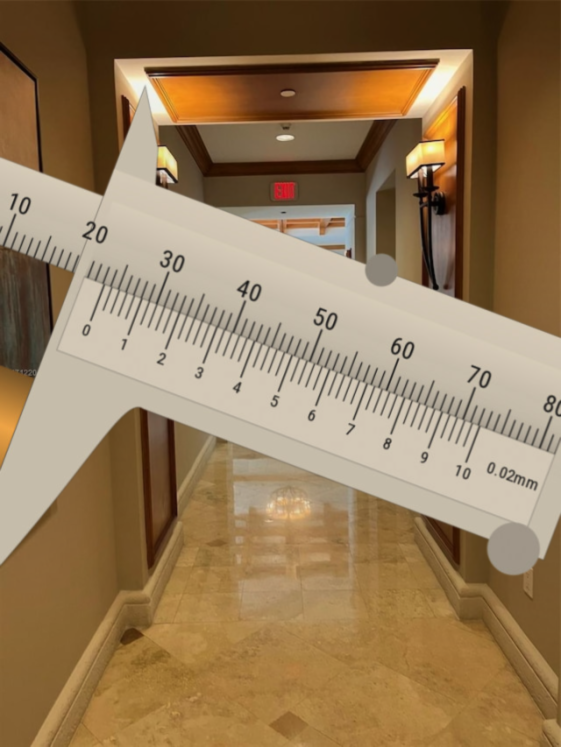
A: 23.2 mm
